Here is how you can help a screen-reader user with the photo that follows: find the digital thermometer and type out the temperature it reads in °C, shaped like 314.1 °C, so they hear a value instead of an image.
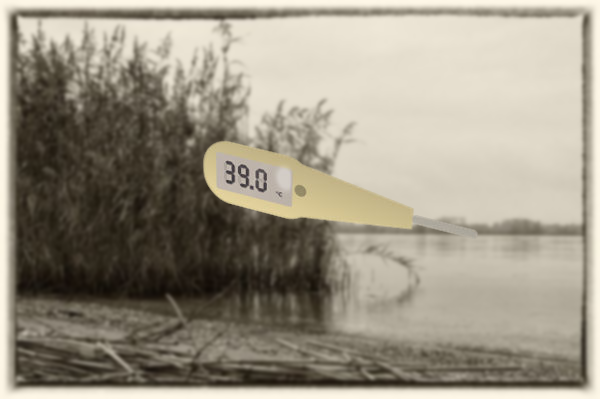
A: 39.0 °C
